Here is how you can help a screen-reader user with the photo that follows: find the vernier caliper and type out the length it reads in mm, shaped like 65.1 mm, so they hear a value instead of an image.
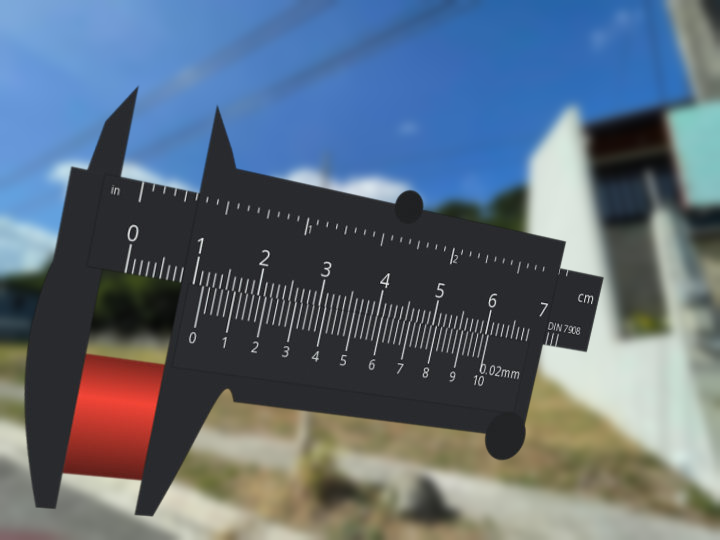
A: 11.5 mm
